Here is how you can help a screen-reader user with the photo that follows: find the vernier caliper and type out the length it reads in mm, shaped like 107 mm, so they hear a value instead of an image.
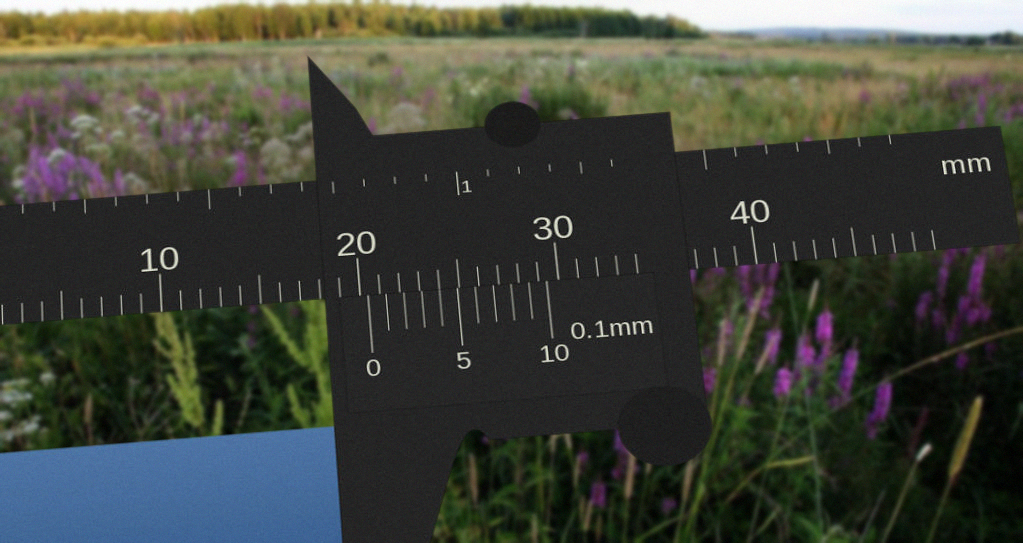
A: 20.4 mm
